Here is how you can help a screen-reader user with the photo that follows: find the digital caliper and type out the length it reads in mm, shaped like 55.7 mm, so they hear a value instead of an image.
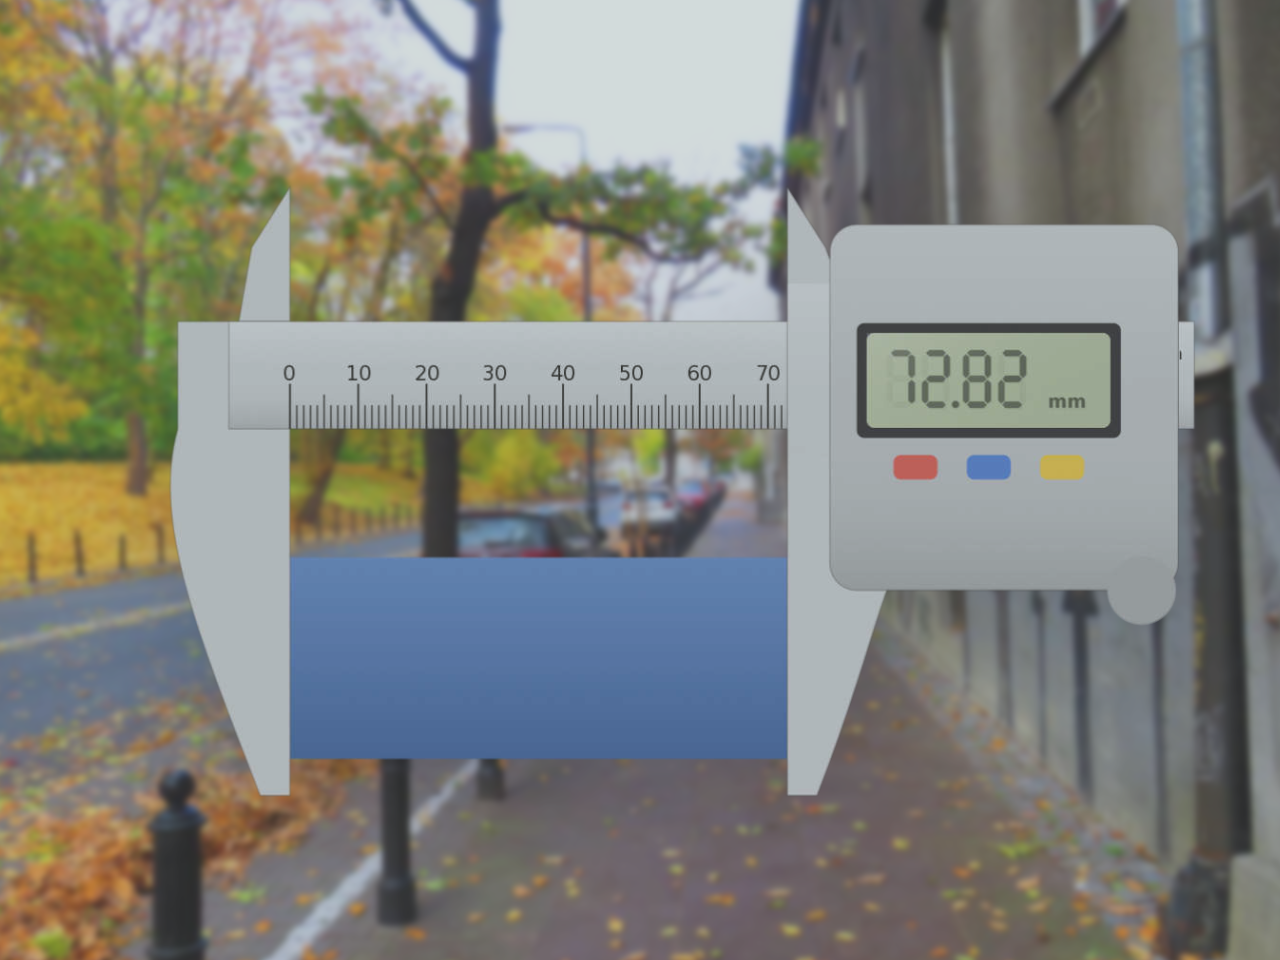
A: 72.82 mm
